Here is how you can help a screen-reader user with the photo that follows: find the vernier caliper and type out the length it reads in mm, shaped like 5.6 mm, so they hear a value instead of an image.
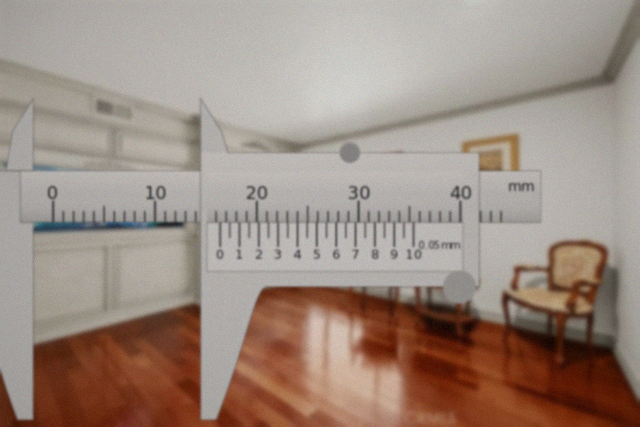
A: 16.4 mm
